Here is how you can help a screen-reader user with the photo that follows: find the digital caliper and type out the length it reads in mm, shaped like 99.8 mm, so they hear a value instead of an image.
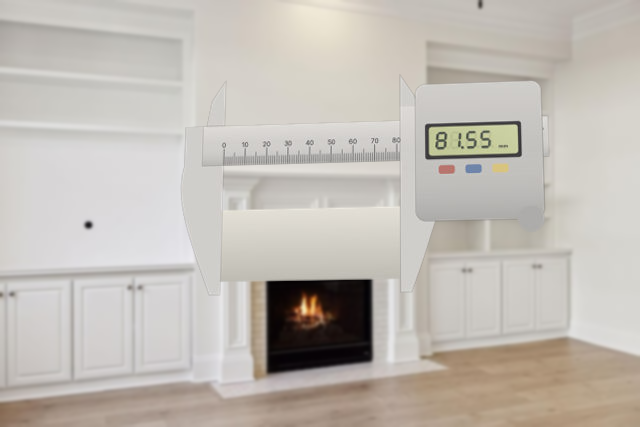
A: 81.55 mm
